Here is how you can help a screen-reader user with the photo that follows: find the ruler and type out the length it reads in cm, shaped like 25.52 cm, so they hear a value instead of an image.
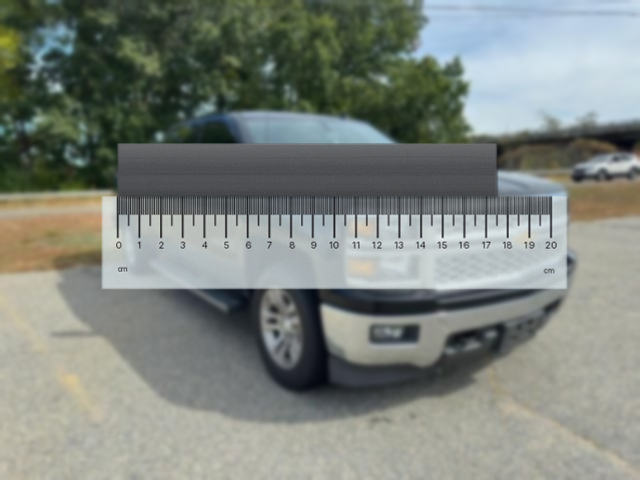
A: 17.5 cm
